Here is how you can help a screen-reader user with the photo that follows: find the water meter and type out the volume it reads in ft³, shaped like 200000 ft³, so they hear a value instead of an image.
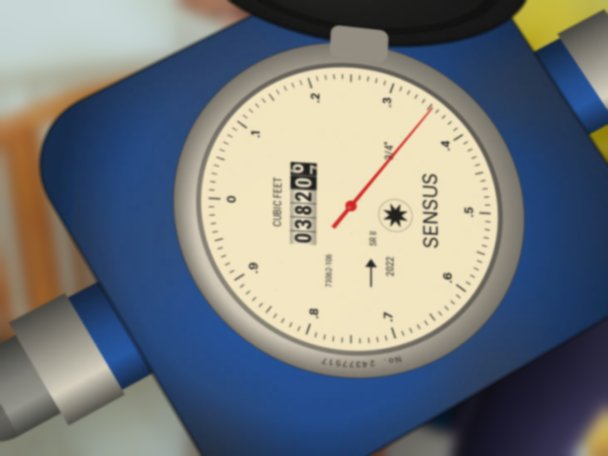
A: 38206.35 ft³
